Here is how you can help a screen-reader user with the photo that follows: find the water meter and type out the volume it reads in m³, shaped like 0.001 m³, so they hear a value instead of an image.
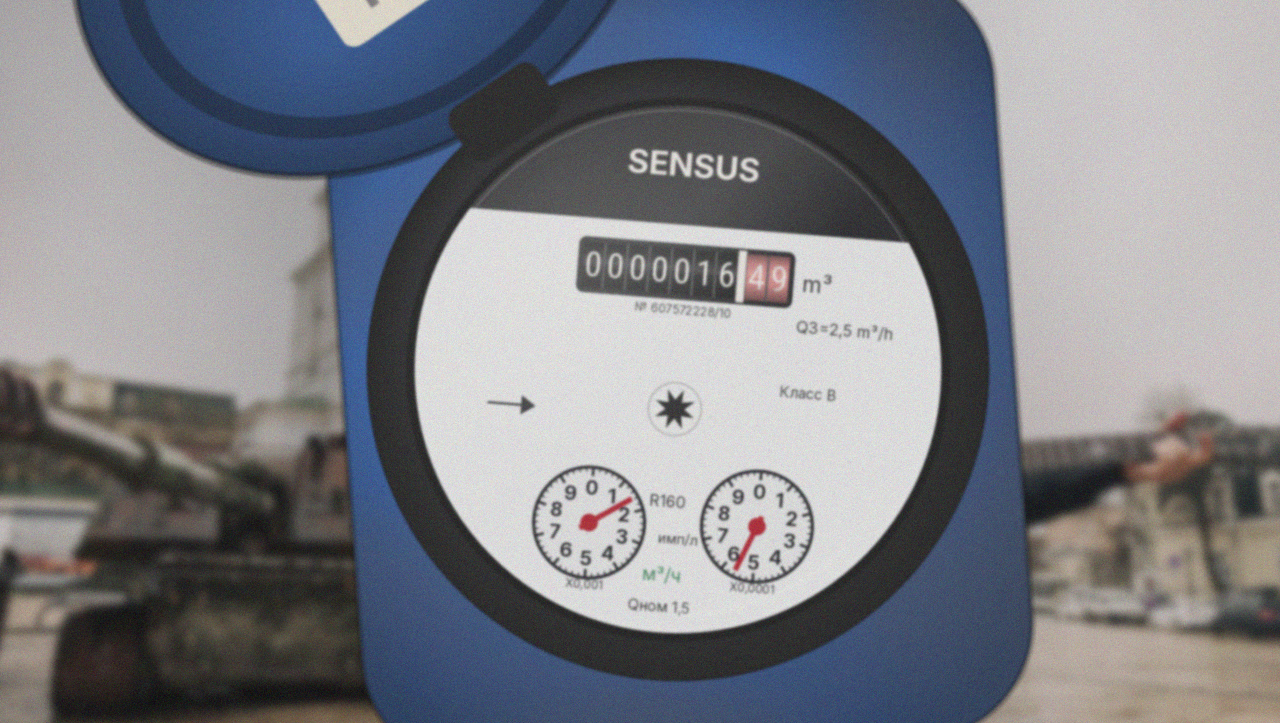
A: 16.4915 m³
